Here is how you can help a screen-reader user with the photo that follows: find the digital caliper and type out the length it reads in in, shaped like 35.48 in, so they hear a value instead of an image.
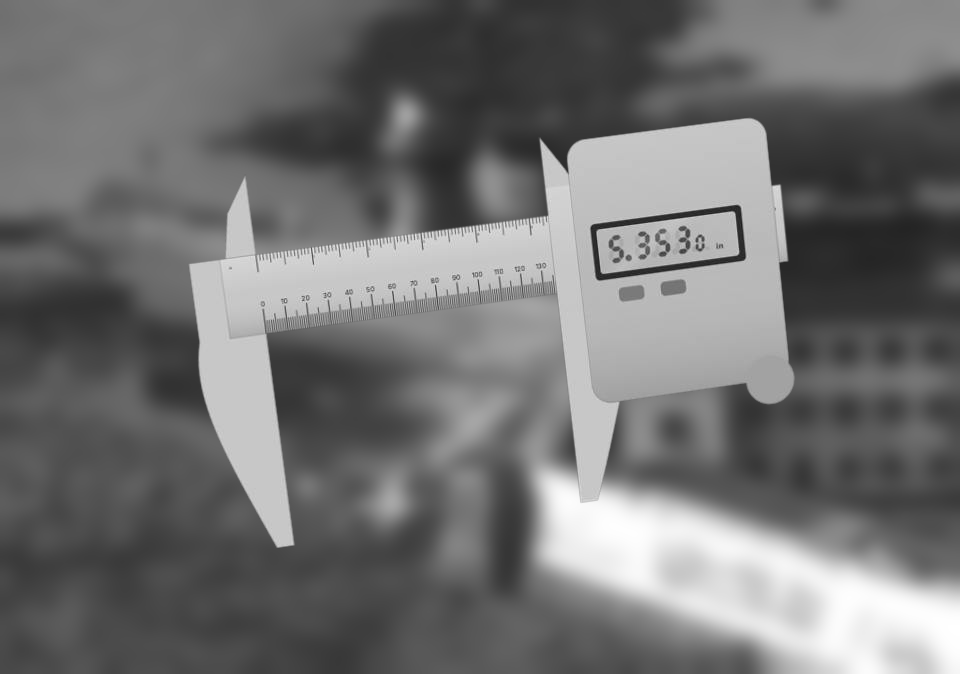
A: 5.3530 in
